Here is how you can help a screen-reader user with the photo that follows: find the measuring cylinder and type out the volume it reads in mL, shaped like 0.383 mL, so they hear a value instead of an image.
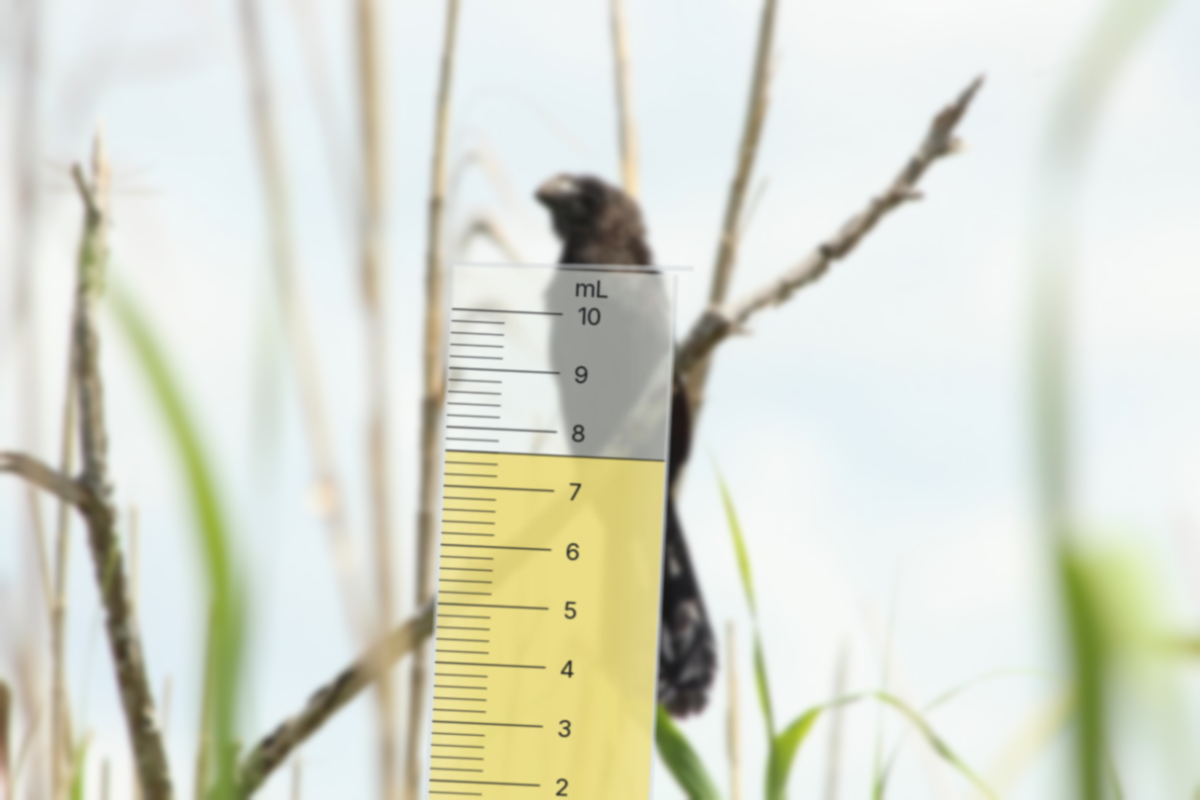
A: 7.6 mL
